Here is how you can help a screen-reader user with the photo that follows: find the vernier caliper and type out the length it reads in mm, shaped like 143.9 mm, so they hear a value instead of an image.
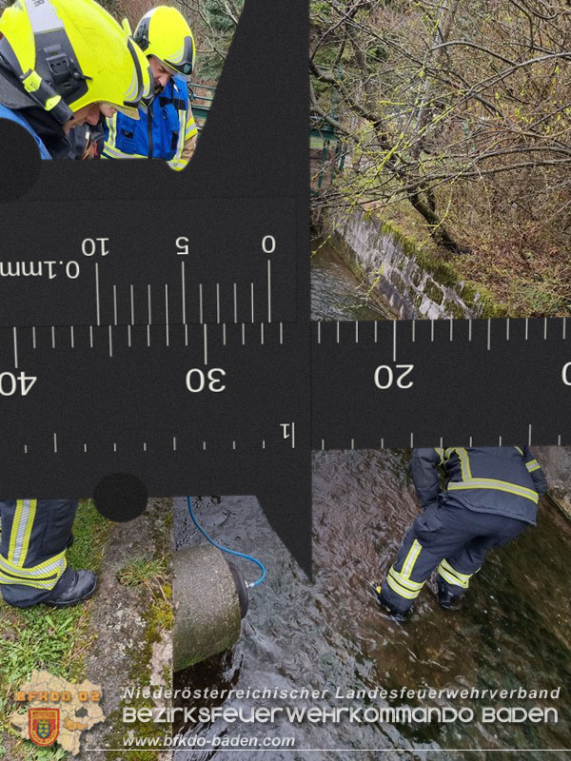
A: 26.6 mm
